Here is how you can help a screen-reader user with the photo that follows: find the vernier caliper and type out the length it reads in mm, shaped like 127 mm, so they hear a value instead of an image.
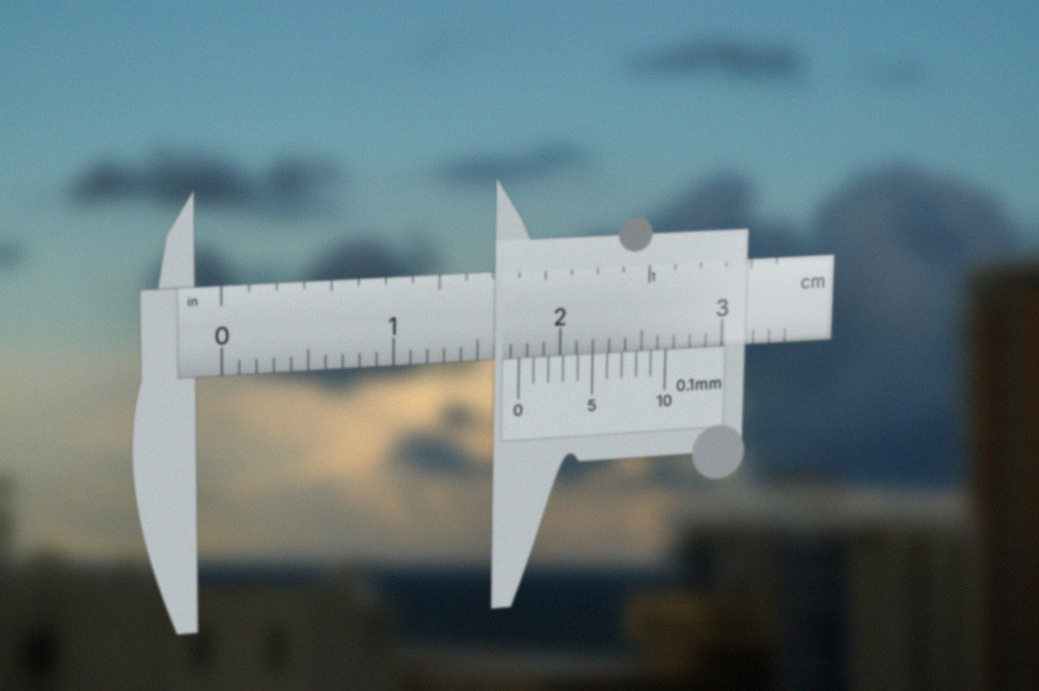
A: 17.5 mm
